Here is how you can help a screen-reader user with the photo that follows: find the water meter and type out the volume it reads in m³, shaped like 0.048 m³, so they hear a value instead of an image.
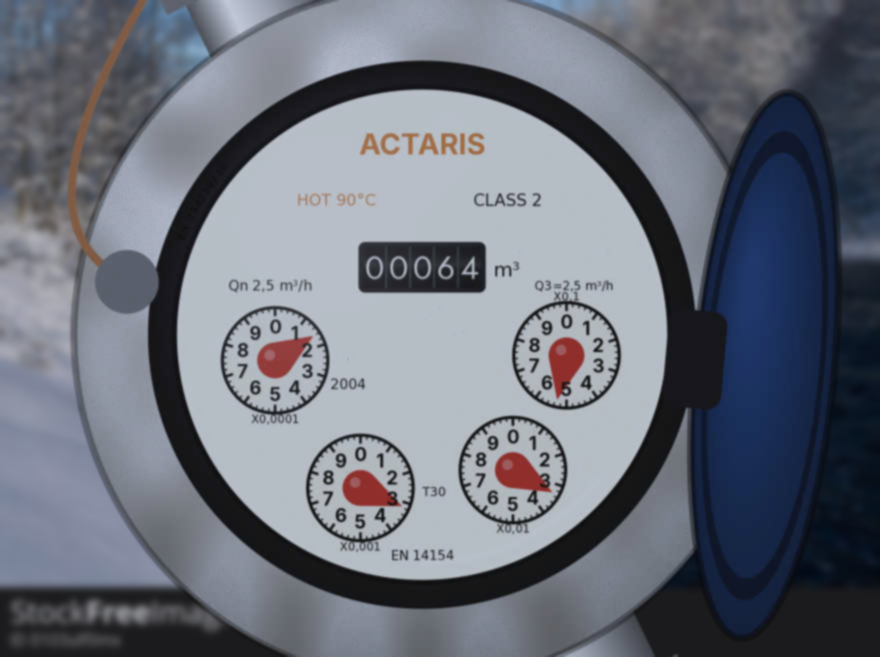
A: 64.5331 m³
